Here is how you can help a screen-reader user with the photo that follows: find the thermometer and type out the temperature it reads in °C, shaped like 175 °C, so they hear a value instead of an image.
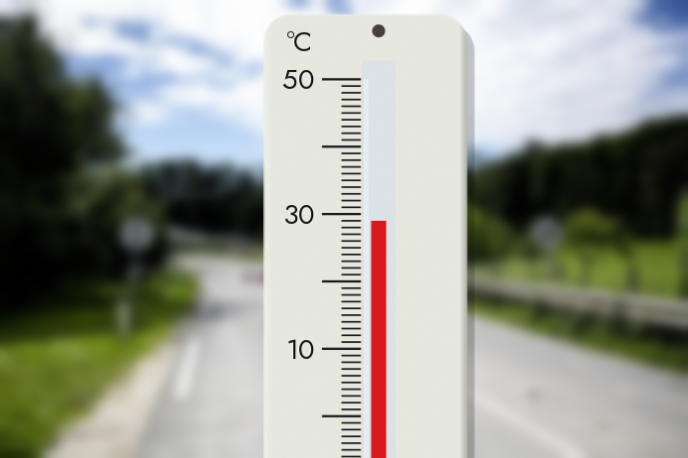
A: 29 °C
